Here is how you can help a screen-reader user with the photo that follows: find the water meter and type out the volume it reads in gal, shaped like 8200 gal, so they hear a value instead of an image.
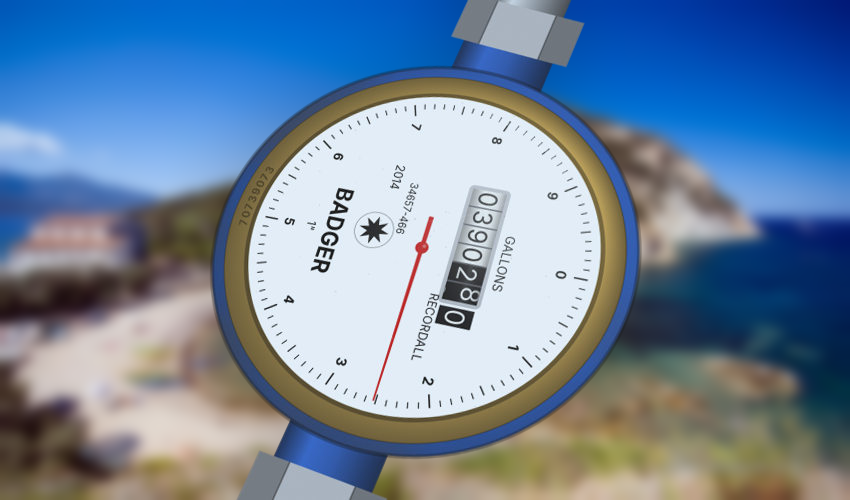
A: 390282.5 gal
